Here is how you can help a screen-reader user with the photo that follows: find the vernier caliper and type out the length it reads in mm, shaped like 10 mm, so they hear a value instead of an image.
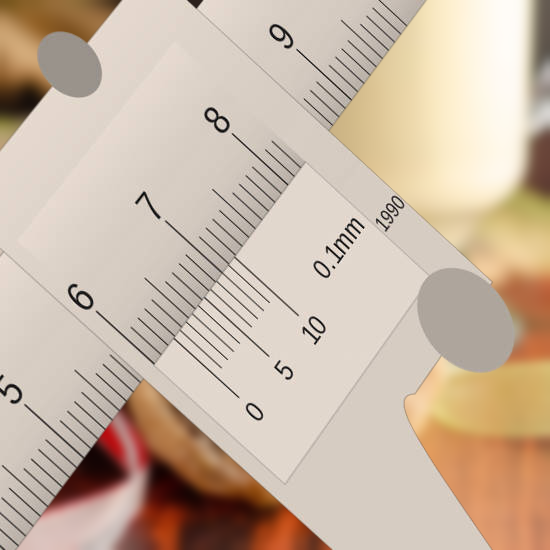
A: 62.8 mm
